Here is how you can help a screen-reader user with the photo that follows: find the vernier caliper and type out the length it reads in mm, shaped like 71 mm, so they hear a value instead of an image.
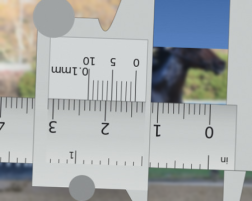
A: 14.4 mm
